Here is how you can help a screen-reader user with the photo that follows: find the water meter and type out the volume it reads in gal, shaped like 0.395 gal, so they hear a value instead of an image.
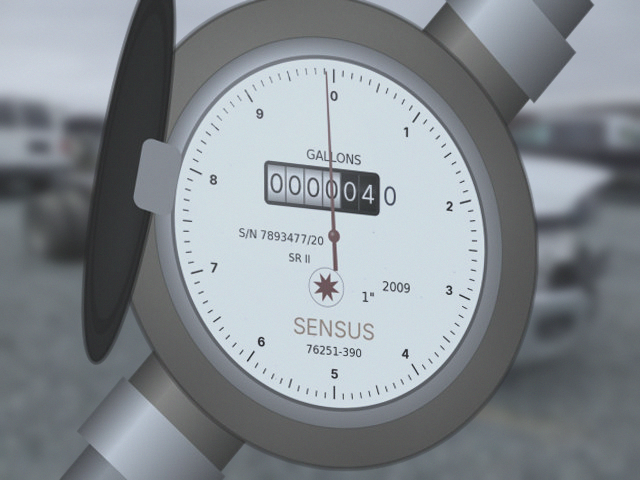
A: 39.9 gal
